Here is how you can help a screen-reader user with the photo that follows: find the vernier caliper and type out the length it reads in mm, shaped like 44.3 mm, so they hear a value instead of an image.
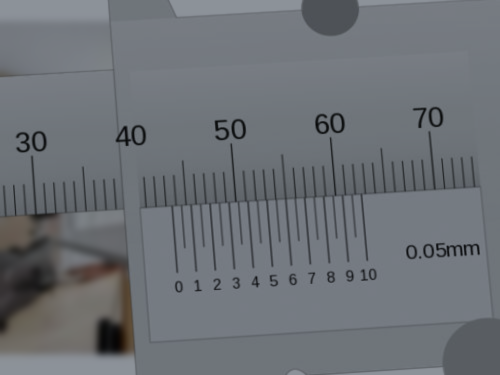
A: 43.6 mm
